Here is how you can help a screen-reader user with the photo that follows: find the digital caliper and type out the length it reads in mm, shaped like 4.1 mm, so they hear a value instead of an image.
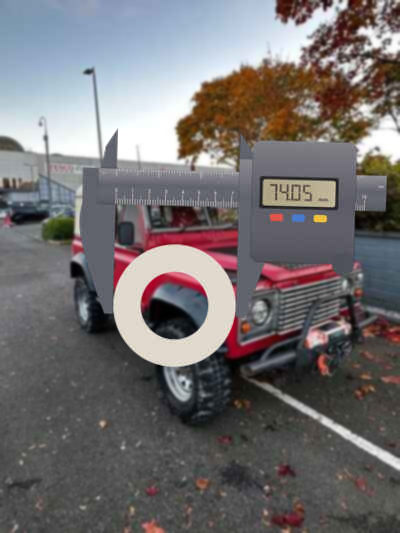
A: 74.05 mm
